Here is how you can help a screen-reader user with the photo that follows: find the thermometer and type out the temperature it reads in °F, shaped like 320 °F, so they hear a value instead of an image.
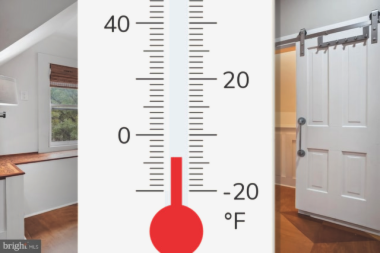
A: -8 °F
